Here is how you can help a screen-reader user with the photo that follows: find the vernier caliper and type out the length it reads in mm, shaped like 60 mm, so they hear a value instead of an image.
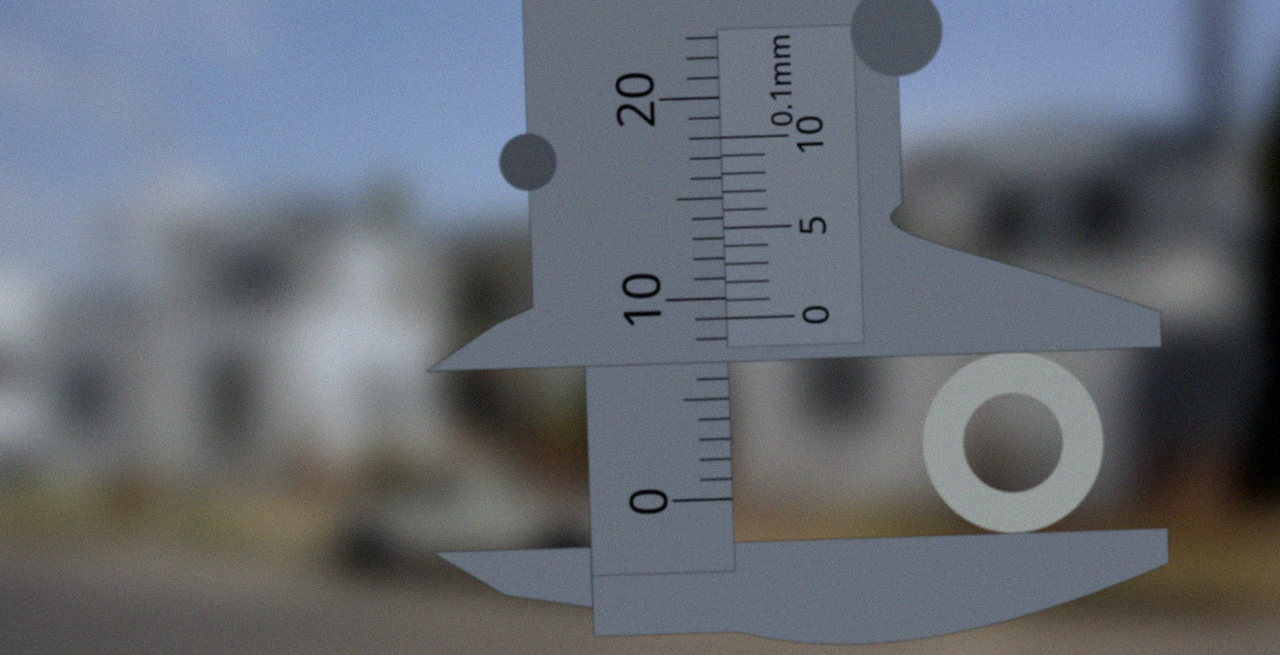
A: 9.0 mm
